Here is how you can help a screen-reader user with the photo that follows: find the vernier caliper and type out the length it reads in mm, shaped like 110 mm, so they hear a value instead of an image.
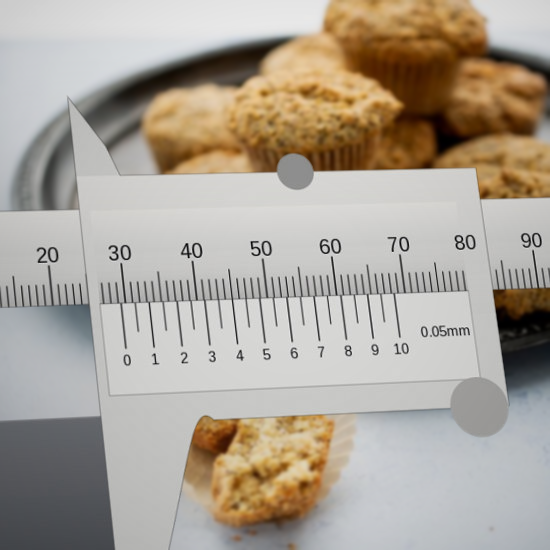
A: 29.4 mm
